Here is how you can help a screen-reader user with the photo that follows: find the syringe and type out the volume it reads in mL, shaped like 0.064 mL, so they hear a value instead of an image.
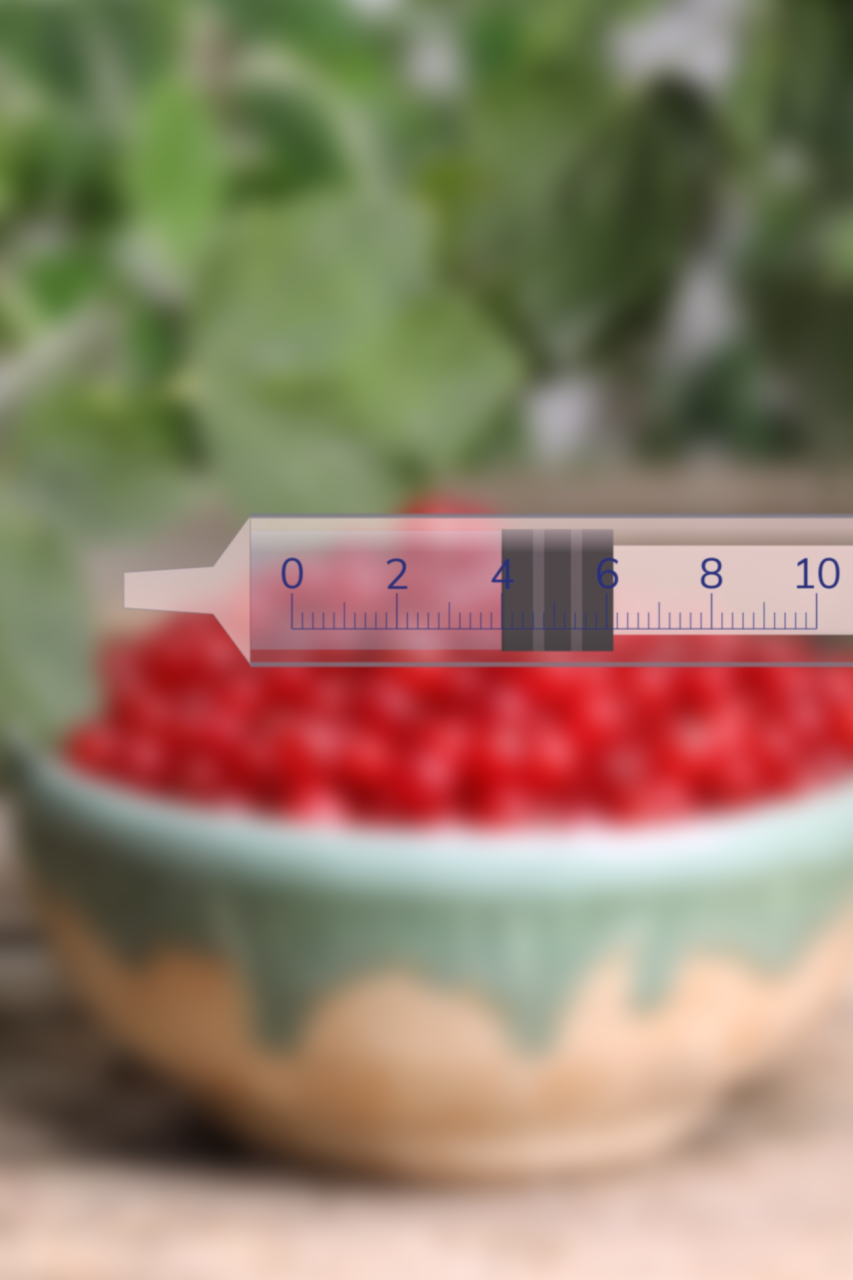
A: 4 mL
